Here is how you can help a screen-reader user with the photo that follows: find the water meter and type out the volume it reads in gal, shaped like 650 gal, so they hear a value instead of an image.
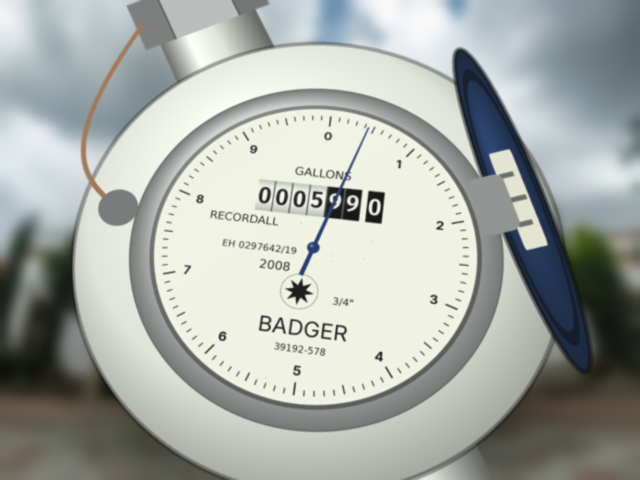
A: 5990.4 gal
